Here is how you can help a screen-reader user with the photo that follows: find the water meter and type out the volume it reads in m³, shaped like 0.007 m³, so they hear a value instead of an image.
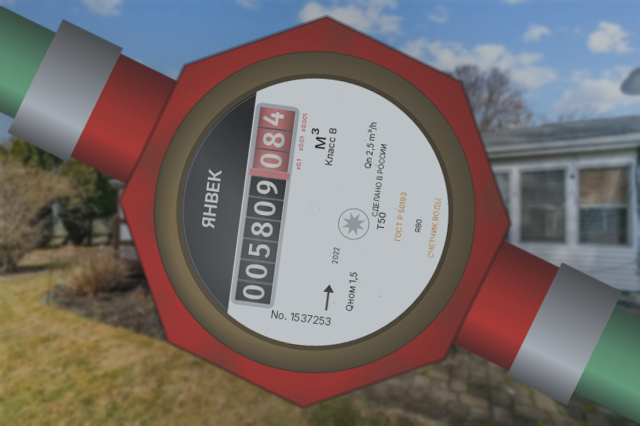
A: 5809.084 m³
